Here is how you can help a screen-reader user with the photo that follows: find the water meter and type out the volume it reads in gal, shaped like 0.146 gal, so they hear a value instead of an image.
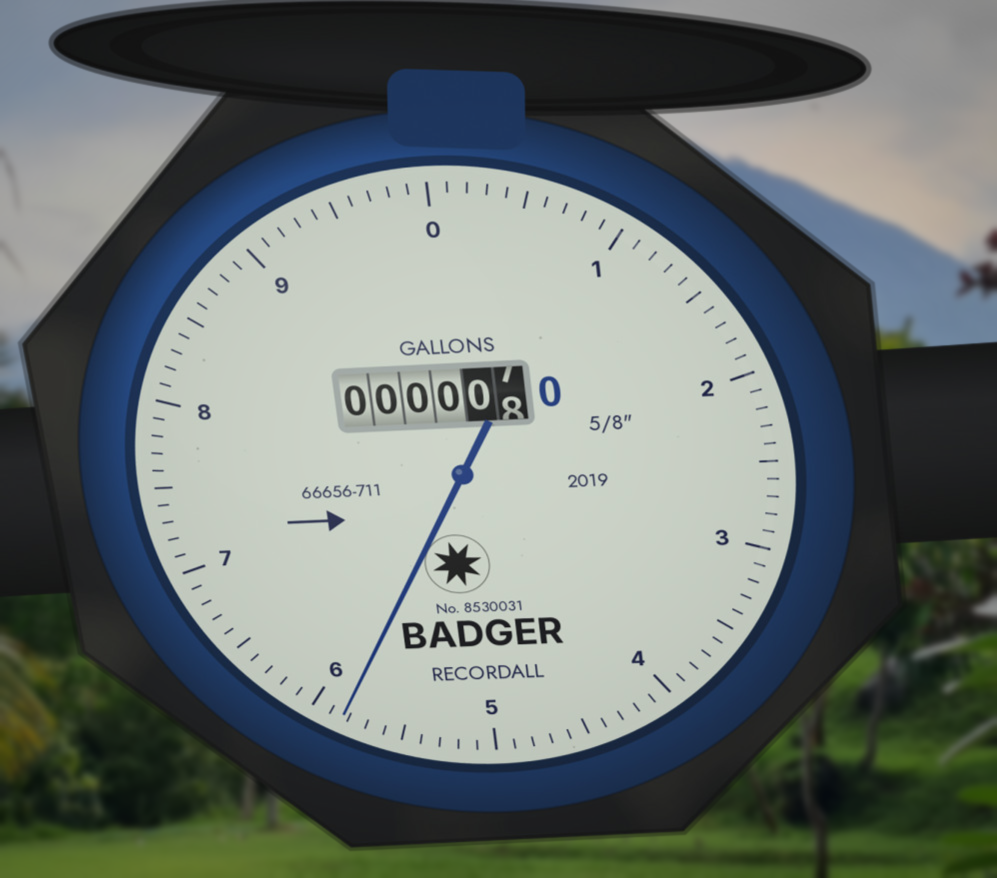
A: 75.8 gal
